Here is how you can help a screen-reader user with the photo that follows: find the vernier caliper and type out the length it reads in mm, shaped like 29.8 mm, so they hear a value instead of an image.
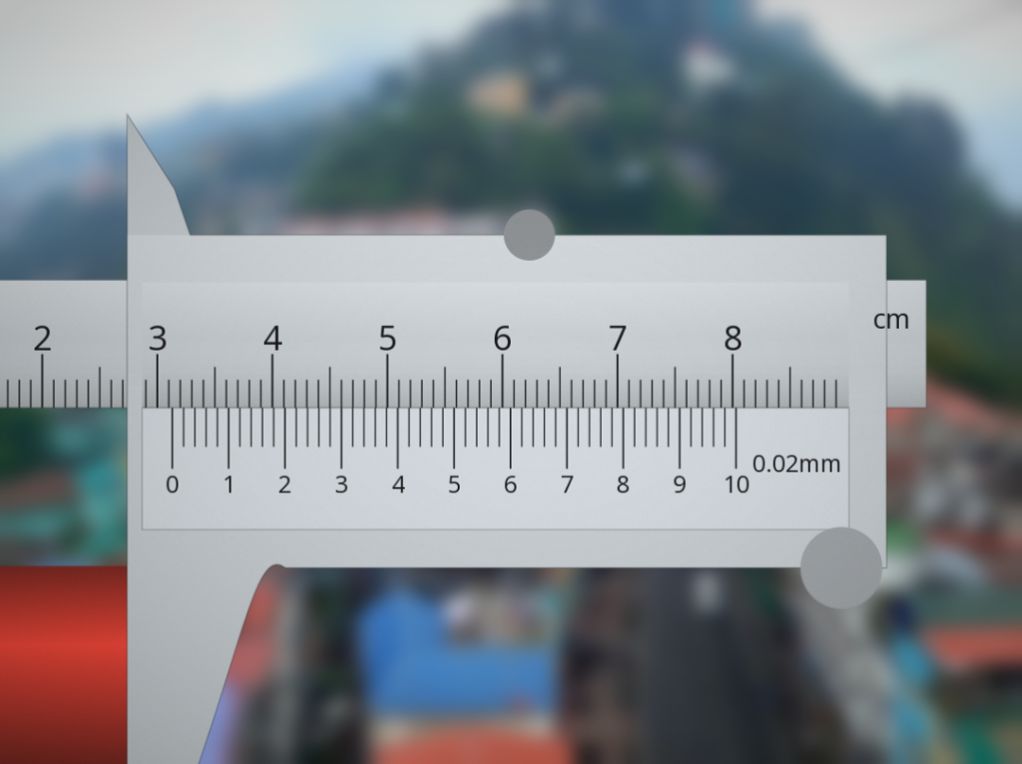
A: 31.3 mm
